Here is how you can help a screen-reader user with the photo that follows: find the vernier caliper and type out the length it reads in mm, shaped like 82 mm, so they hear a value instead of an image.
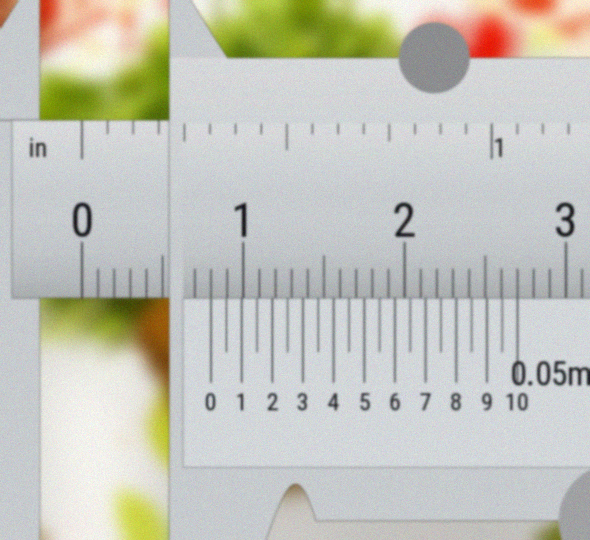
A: 8.0 mm
